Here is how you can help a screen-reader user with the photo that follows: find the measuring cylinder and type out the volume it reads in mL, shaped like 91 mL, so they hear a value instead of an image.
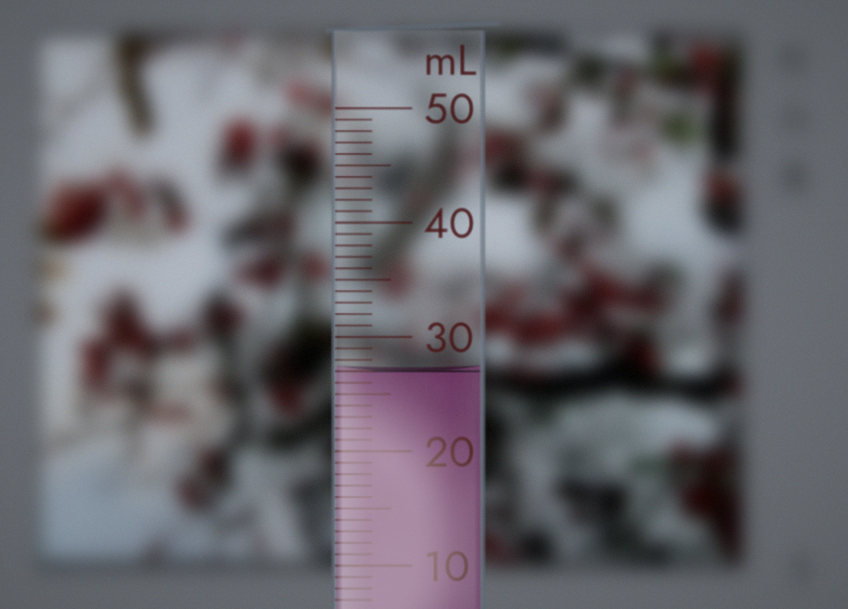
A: 27 mL
